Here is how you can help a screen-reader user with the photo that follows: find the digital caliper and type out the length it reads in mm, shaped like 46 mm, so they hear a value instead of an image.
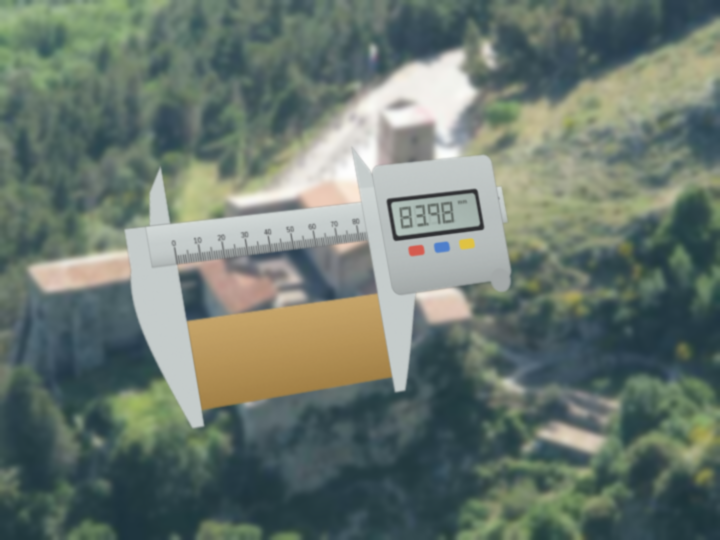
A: 83.98 mm
